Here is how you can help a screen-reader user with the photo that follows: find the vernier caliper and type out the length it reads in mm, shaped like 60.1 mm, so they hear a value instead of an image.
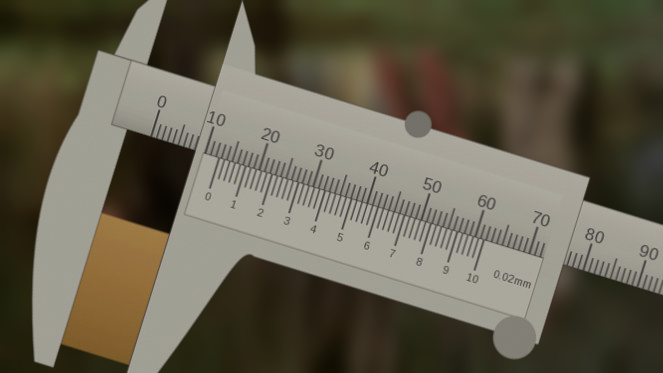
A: 12.6 mm
